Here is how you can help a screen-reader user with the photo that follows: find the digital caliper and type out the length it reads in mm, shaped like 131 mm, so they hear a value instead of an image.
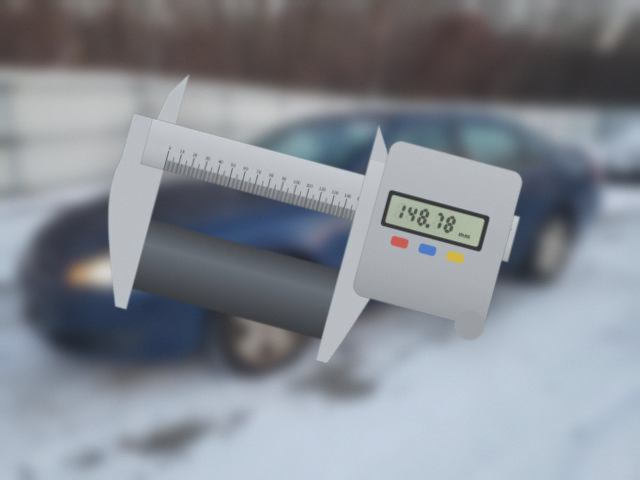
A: 148.78 mm
